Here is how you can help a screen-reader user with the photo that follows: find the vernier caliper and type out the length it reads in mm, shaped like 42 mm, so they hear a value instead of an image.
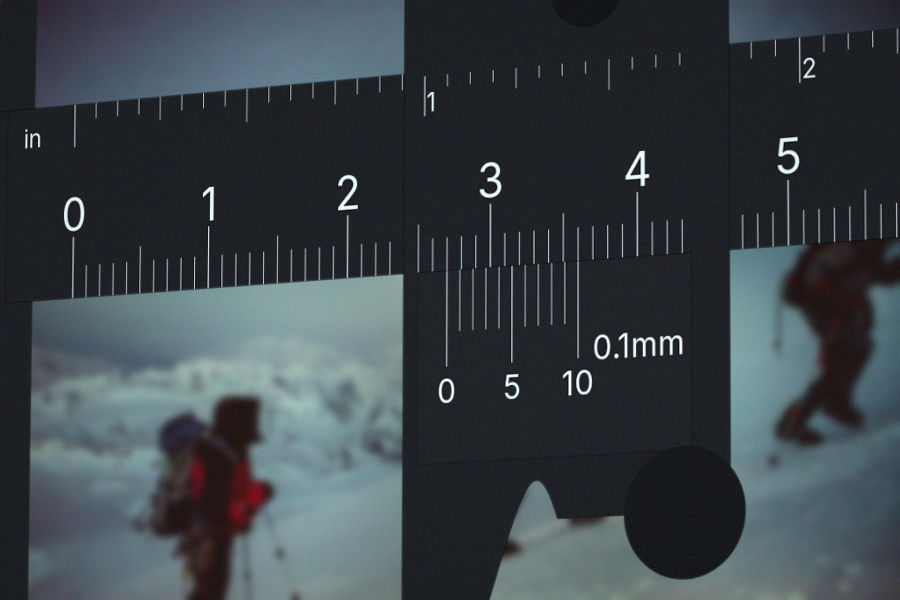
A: 27.0 mm
